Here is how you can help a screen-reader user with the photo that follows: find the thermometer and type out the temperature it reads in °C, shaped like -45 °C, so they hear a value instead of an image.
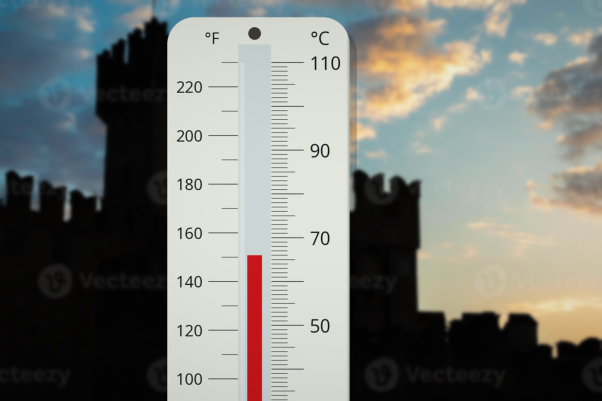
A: 66 °C
